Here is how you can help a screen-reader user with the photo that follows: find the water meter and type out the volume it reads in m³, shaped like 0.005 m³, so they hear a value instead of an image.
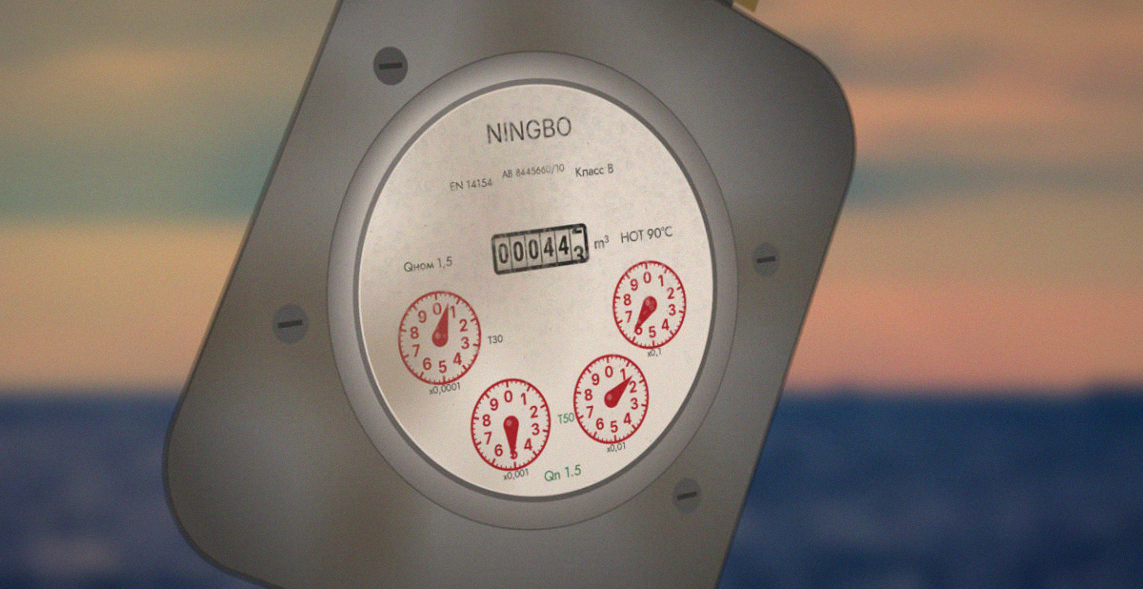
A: 442.6150 m³
